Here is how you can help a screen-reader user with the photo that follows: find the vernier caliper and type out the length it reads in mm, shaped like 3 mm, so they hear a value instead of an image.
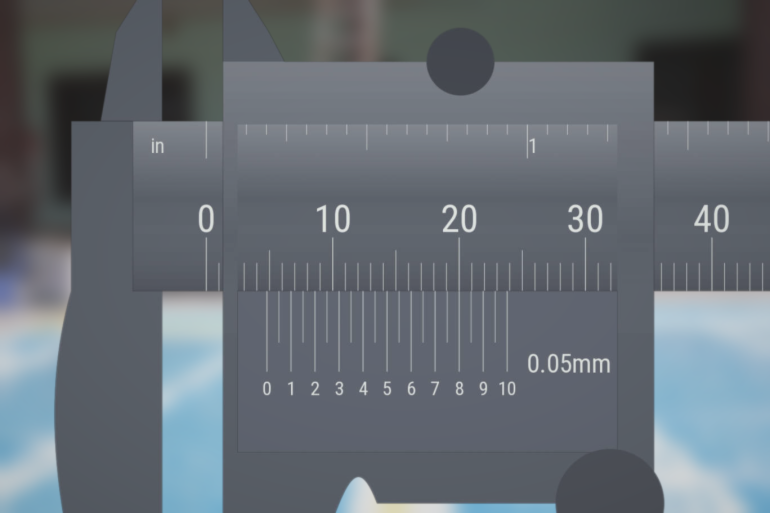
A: 4.8 mm
